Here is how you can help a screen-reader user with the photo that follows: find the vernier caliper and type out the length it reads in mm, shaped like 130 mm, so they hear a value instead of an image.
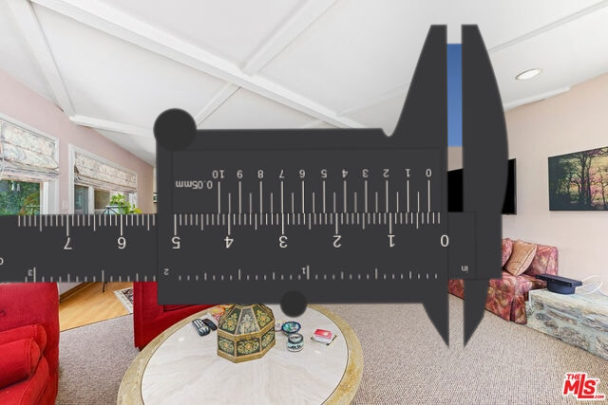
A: 2.8 mm
